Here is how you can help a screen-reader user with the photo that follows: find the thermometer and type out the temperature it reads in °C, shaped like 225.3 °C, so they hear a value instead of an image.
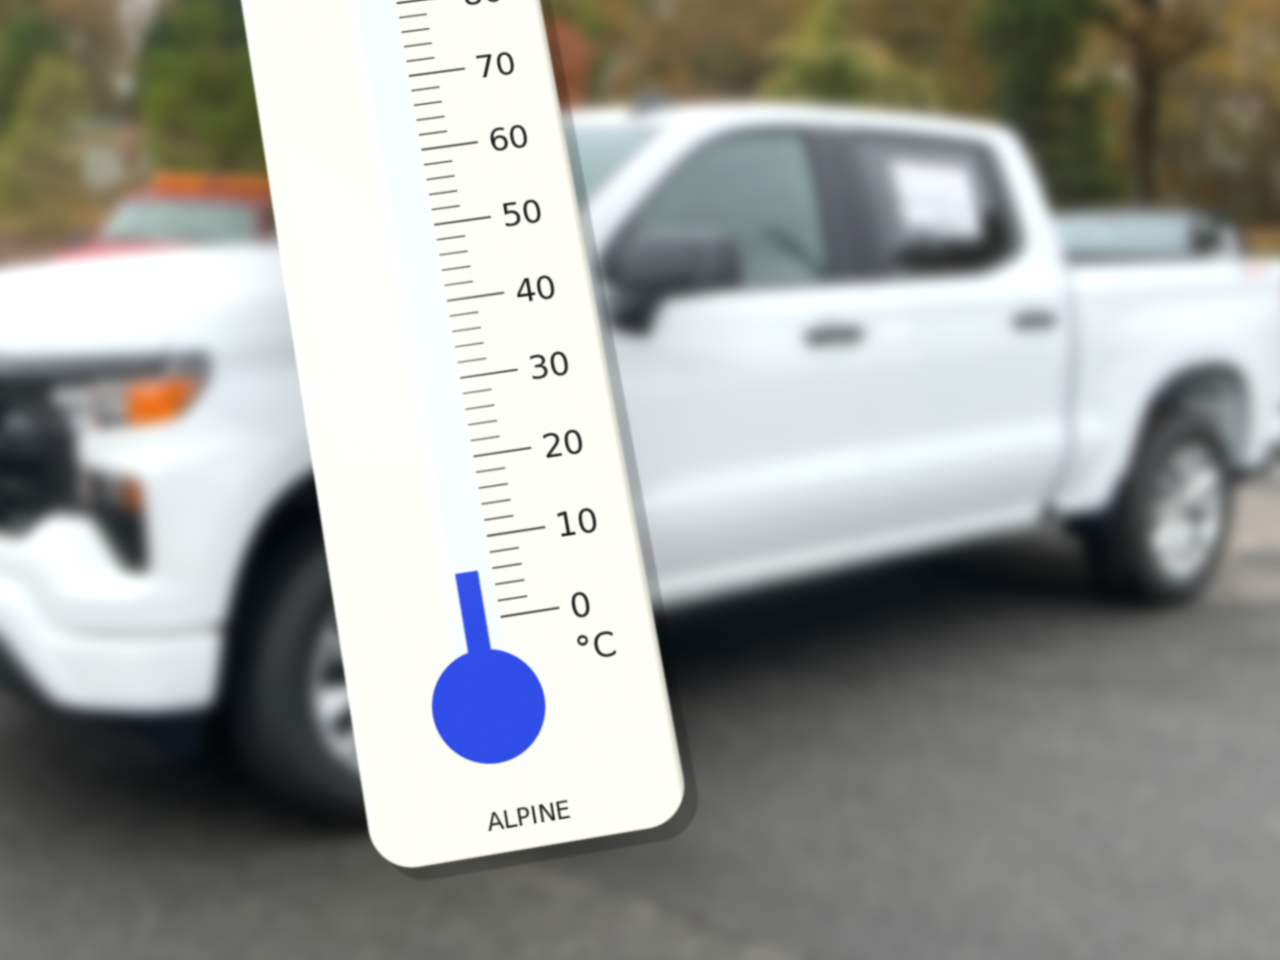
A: 6 °C
